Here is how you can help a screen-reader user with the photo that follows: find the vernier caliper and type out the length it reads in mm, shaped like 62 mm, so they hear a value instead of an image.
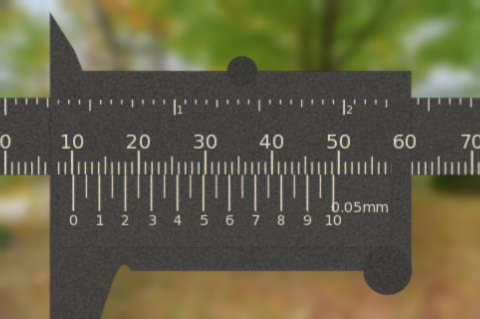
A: 10.2 mm
